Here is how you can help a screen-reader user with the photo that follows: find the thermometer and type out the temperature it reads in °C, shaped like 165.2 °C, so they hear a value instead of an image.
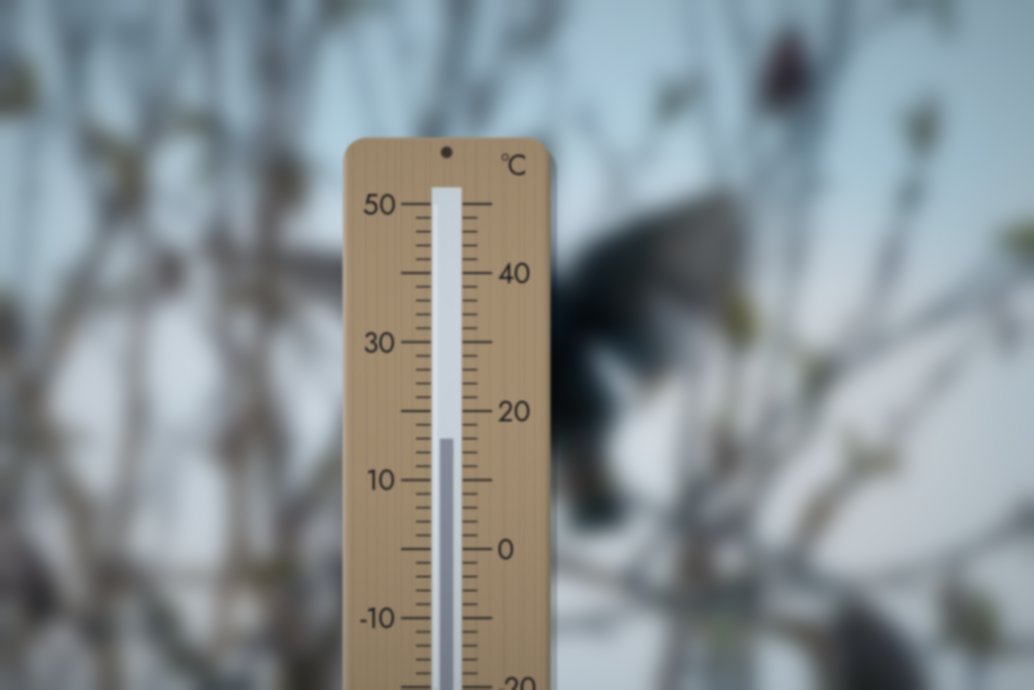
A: 16 °C
